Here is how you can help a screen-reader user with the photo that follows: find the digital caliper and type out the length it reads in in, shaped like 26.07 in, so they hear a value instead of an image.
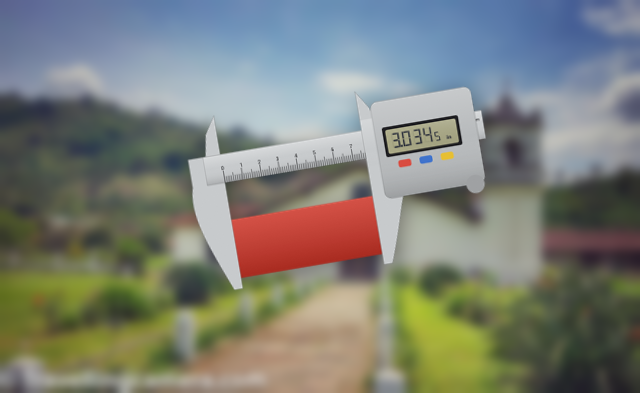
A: 3.0345 in
